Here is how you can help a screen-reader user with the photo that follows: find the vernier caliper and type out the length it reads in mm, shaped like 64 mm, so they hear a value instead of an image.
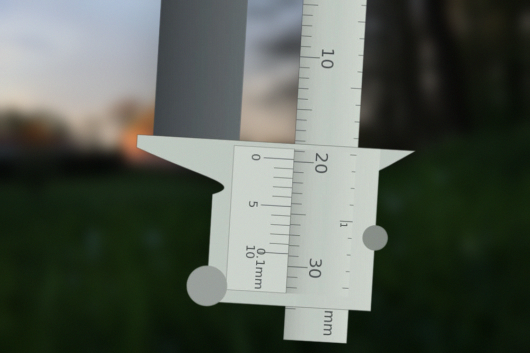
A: 19.8 mm
